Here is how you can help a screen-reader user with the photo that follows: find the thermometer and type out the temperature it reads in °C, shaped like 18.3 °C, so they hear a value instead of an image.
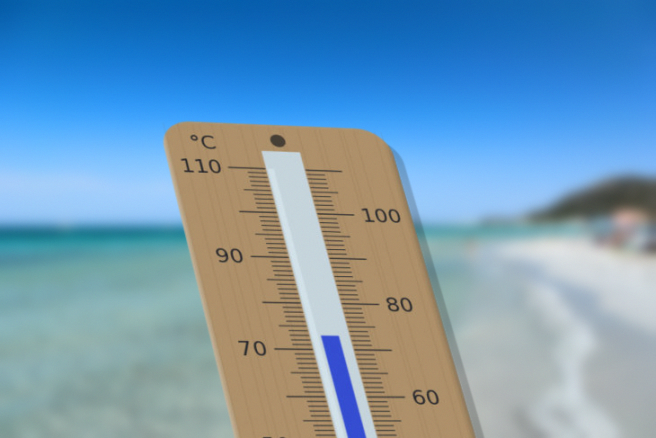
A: 73 °C
